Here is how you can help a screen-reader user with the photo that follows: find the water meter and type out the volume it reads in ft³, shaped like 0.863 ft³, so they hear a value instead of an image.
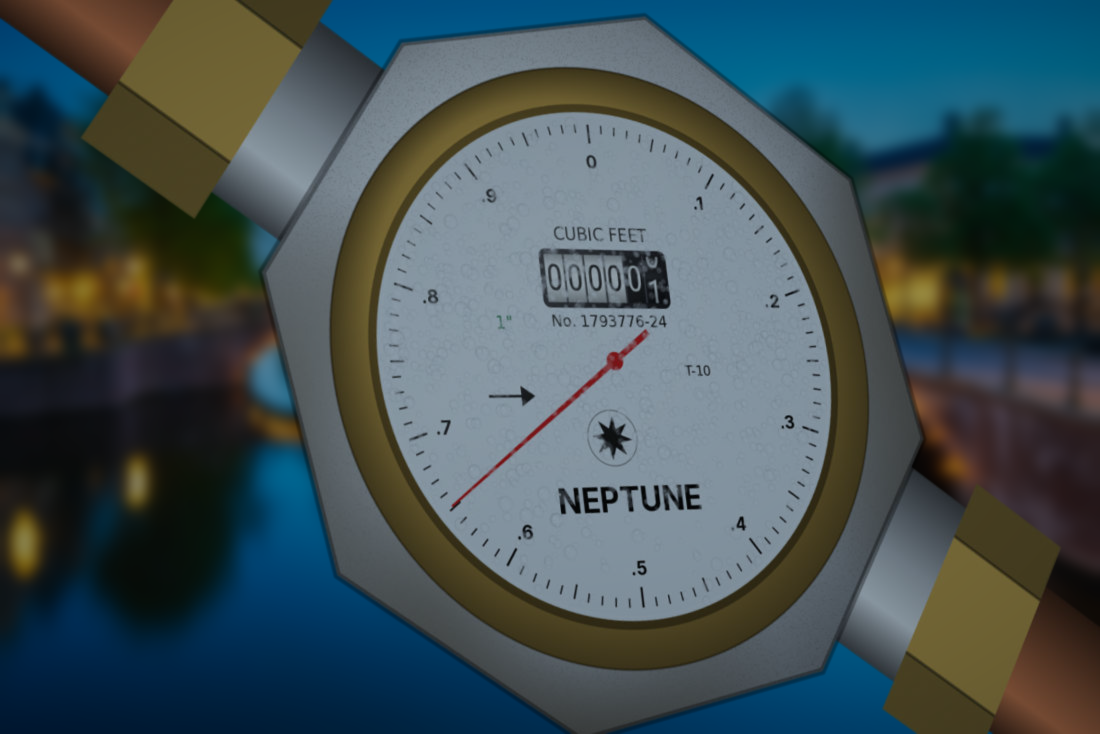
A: 0.65 ft³
